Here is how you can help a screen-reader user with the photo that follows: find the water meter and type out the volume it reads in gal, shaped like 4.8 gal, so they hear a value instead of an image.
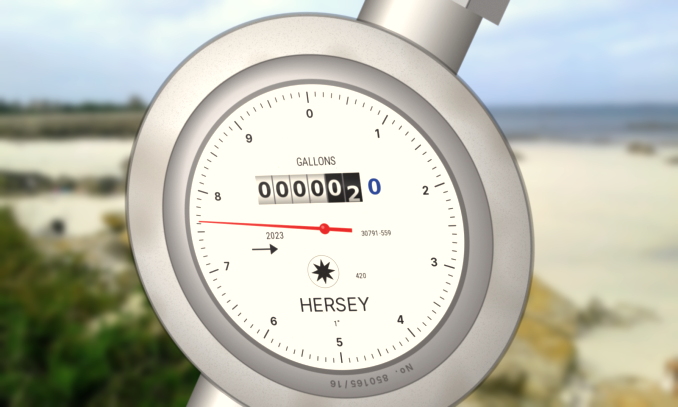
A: 17.6 gal
